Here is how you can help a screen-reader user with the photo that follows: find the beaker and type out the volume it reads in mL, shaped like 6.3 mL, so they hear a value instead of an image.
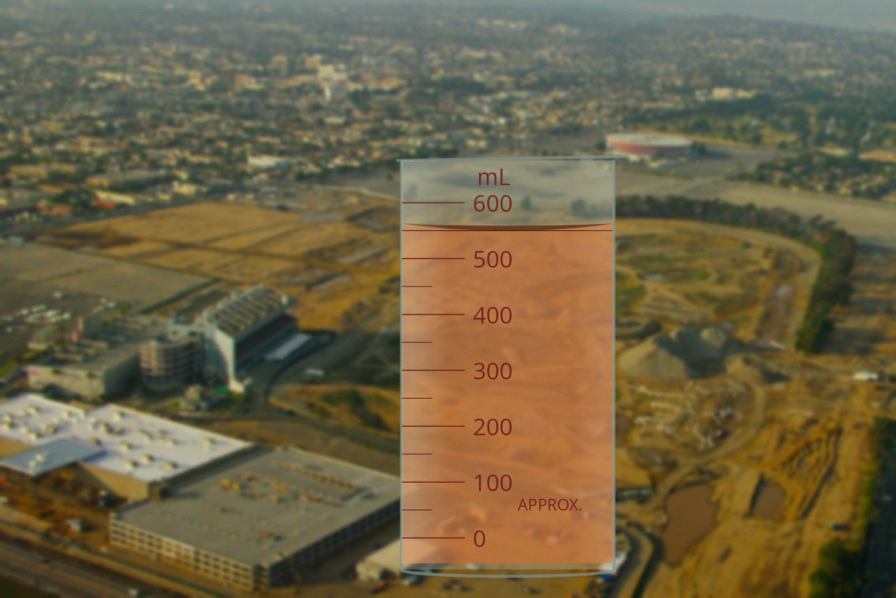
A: 550 mL
